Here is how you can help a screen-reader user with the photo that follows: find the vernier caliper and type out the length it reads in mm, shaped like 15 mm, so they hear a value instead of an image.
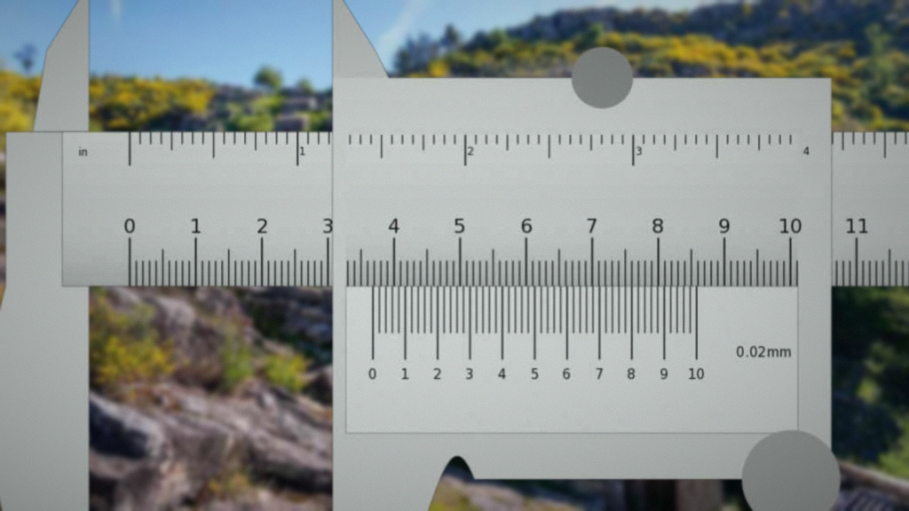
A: 36.8 mm
